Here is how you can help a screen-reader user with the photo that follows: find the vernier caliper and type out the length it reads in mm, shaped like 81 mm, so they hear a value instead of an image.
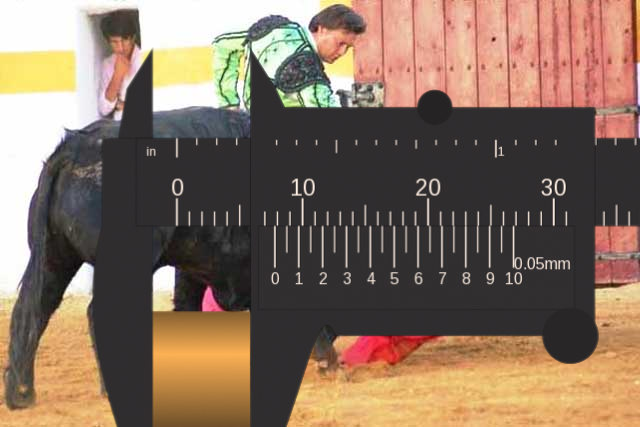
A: 7.8 mm
